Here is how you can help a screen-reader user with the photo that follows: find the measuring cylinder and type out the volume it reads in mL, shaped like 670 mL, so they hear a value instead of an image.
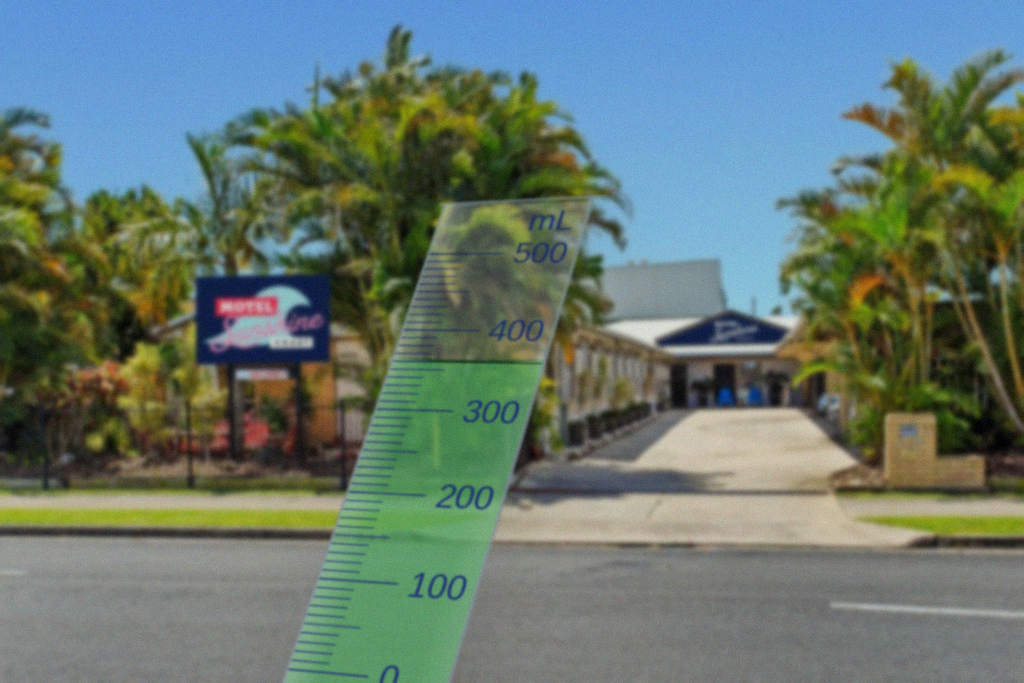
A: 360 mL
